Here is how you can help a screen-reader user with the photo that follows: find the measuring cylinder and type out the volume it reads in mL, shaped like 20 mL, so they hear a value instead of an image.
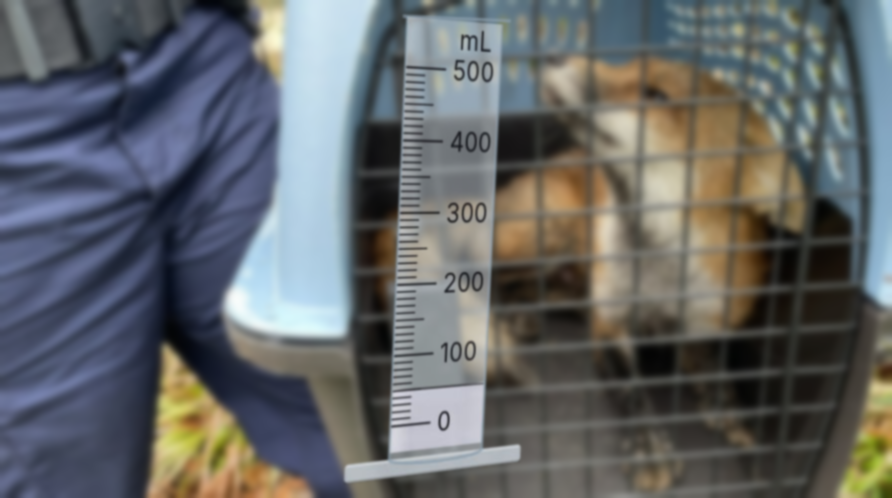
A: 50 mL
